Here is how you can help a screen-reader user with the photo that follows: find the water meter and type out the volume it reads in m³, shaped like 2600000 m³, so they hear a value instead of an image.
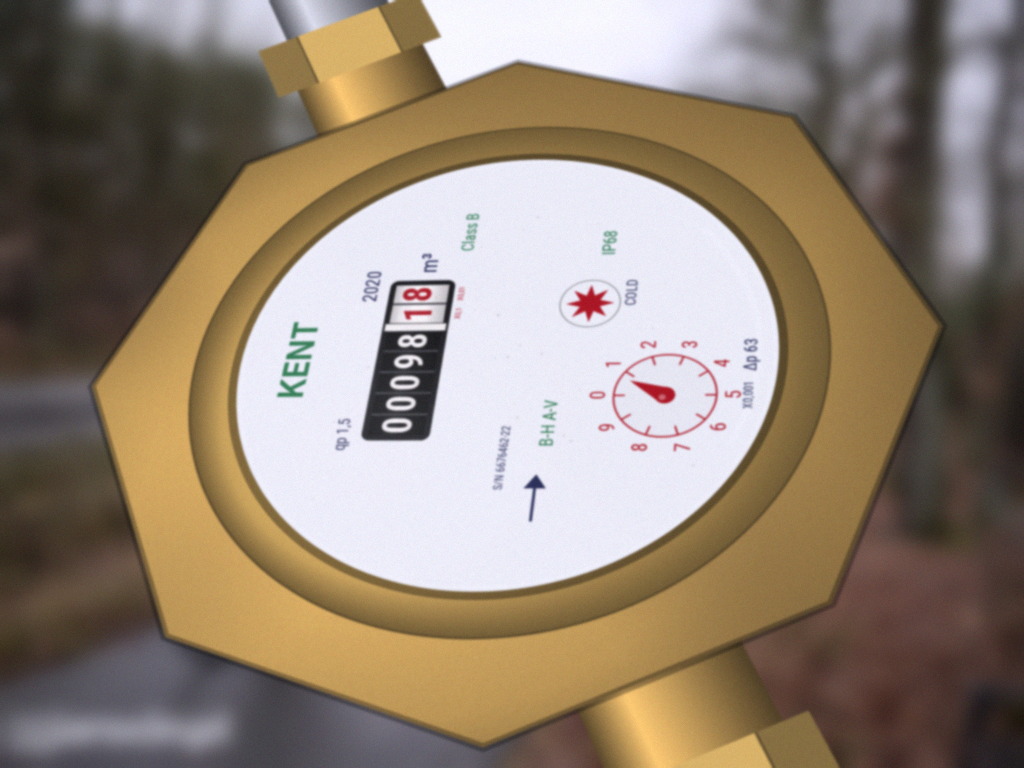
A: 98.180 m³
